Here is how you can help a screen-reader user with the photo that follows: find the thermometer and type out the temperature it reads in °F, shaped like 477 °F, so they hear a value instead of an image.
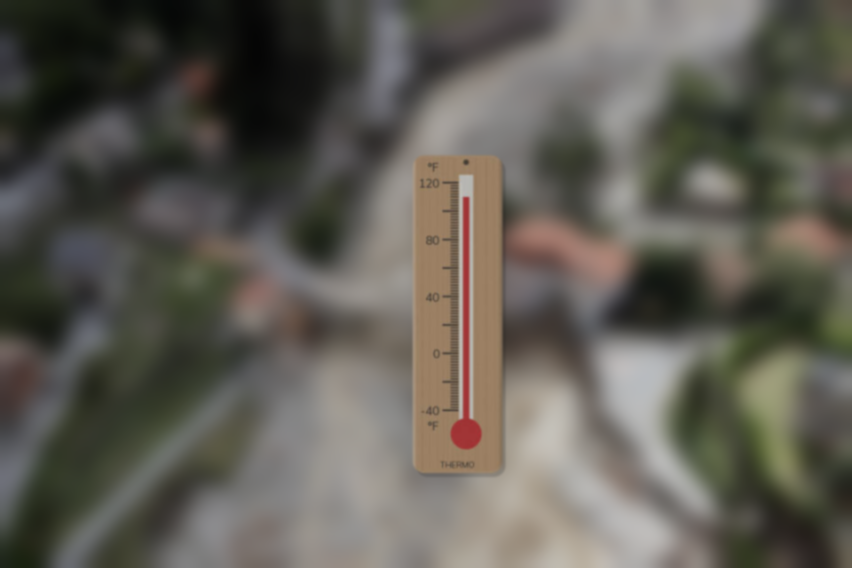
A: 110 °F
